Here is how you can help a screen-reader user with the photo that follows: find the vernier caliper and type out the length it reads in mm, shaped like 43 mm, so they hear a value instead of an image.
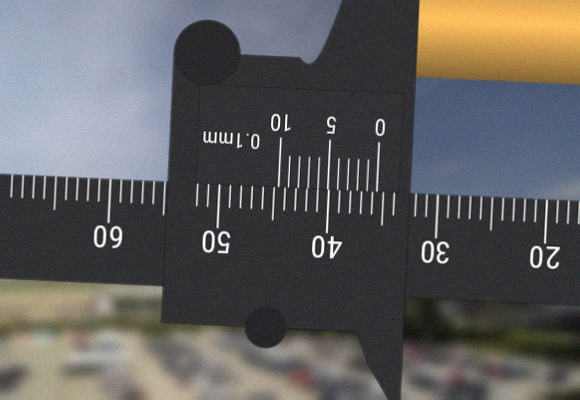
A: 35.6 mm
